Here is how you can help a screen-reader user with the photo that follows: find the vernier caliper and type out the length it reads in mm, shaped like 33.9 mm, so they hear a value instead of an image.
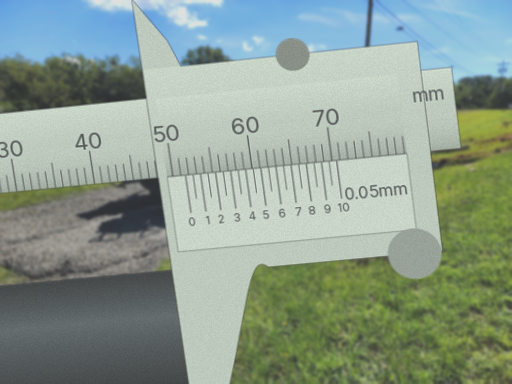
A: 51.6 mm
